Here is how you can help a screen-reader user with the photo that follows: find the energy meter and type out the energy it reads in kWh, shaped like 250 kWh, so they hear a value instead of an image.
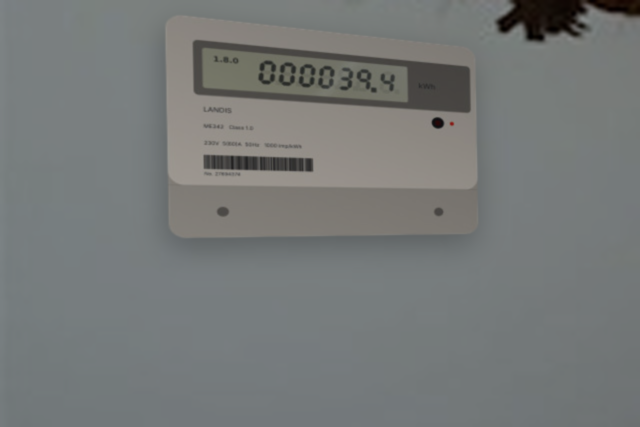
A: 39.4 kWh
